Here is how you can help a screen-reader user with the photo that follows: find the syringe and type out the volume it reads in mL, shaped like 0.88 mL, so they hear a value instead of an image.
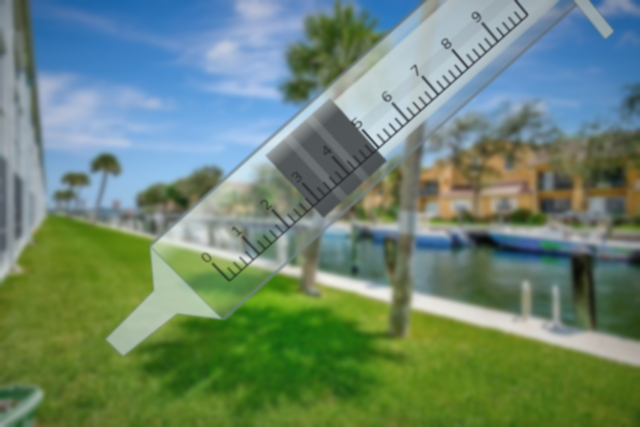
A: 2.8 mL
